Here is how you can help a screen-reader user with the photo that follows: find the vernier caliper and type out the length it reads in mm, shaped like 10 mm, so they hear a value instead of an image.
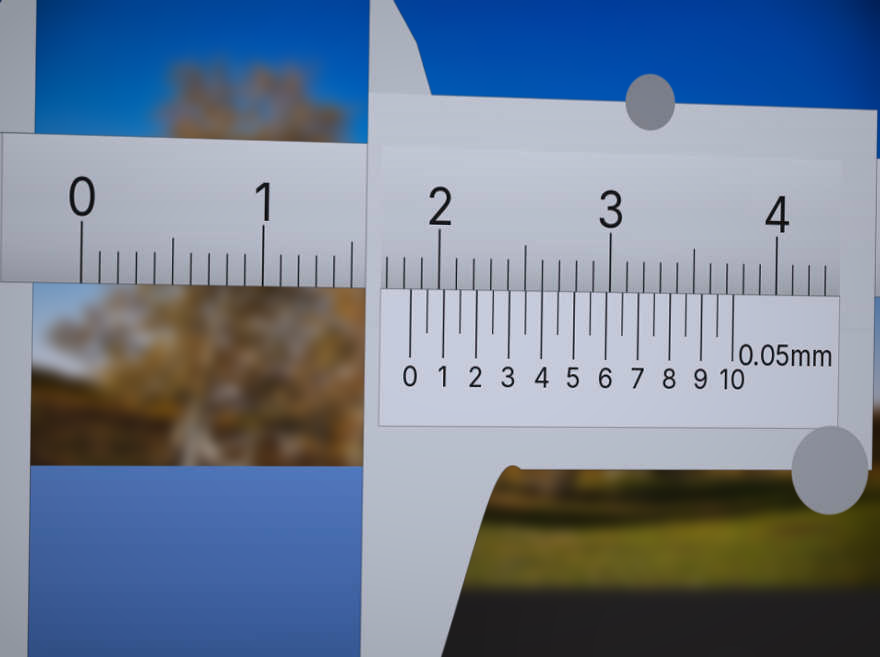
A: 18.4 mm
